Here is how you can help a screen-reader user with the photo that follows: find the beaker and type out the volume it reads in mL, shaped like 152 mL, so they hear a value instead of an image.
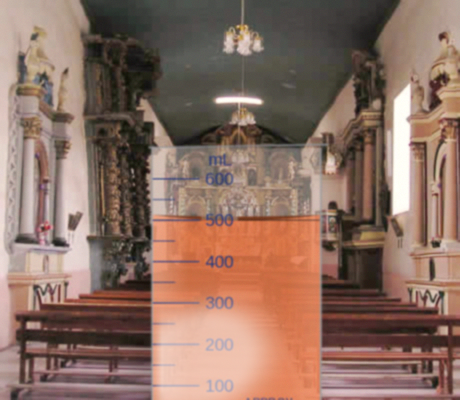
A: 500 mL
